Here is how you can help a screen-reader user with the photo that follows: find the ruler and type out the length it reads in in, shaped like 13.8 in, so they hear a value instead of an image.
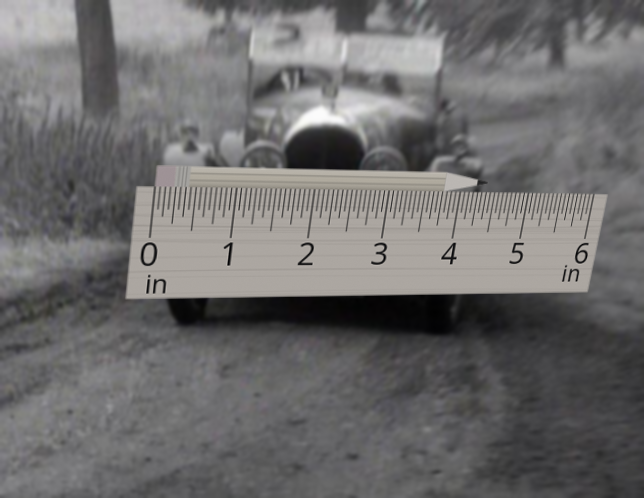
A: 4.375 in
